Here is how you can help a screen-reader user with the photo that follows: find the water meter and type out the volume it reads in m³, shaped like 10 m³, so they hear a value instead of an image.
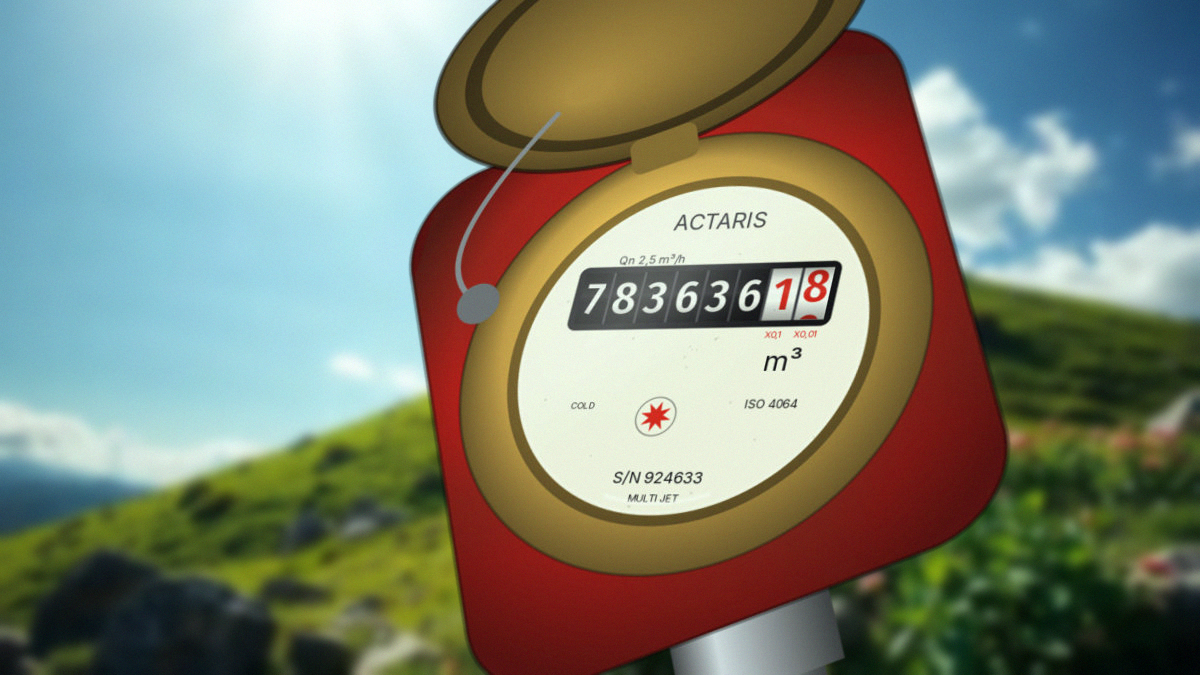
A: 783636.18 m³
